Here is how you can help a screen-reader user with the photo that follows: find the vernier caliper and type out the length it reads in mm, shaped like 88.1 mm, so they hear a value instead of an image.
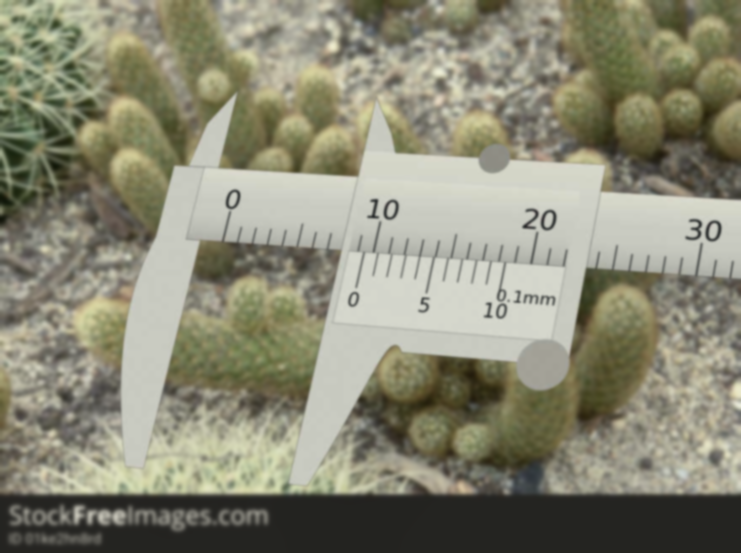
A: 9.4 mm
